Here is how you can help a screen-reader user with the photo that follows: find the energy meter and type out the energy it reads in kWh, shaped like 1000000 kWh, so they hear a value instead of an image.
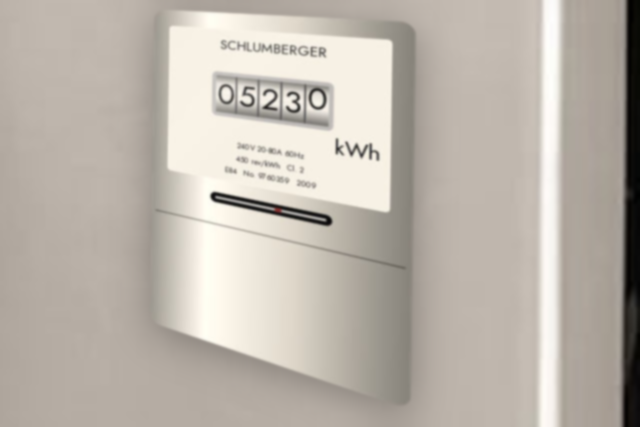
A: 5230 kWh
